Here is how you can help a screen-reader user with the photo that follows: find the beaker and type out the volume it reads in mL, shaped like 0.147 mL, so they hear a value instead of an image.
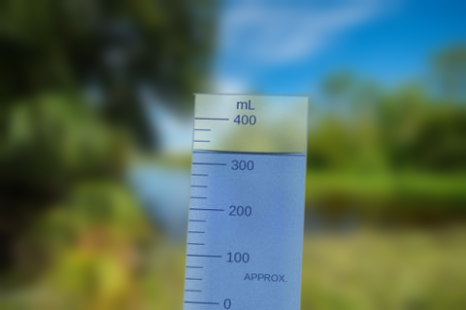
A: 325 mL
